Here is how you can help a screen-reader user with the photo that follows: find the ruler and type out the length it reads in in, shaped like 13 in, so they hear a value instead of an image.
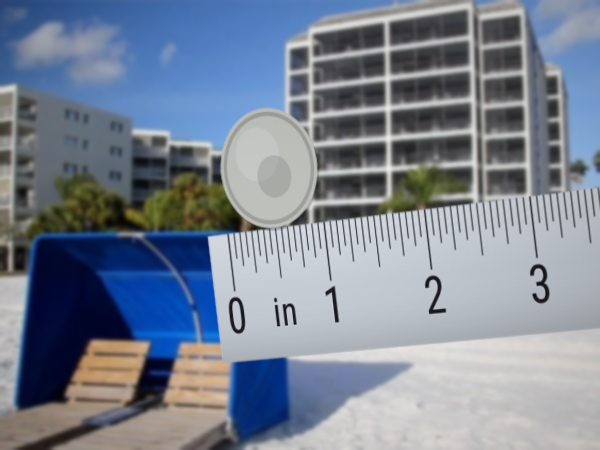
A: 1 in
